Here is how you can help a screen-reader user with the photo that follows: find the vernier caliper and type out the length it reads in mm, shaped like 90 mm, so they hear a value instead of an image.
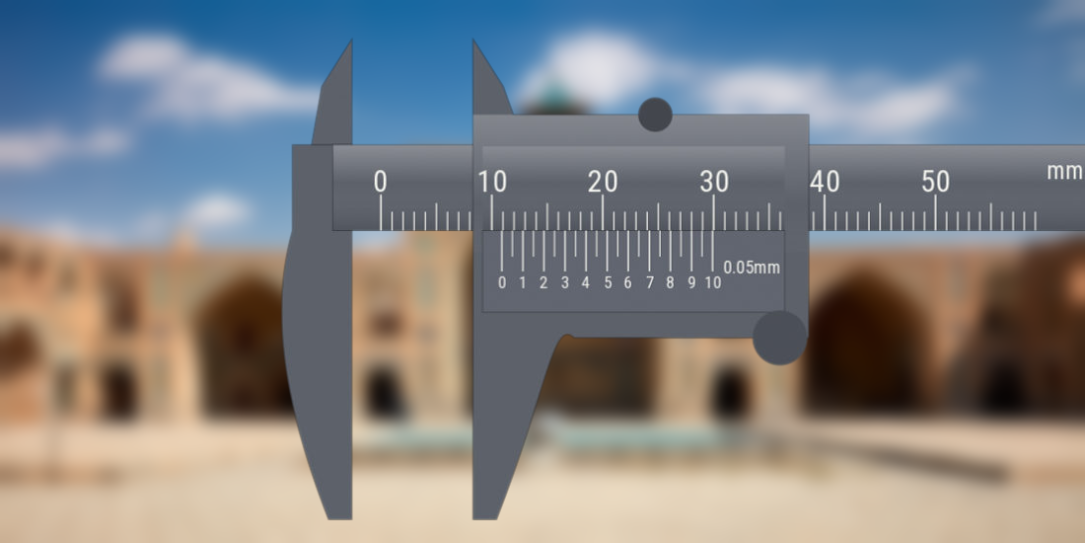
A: 10.9 mm
